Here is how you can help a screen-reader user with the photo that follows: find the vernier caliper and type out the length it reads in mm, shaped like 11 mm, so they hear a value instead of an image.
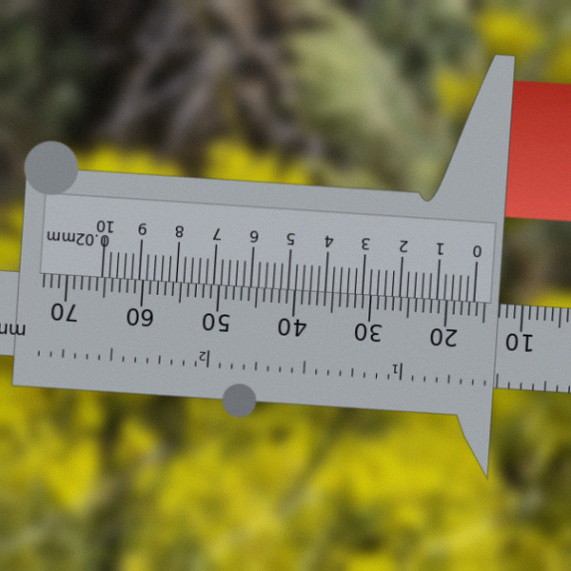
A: 16.4 mm
